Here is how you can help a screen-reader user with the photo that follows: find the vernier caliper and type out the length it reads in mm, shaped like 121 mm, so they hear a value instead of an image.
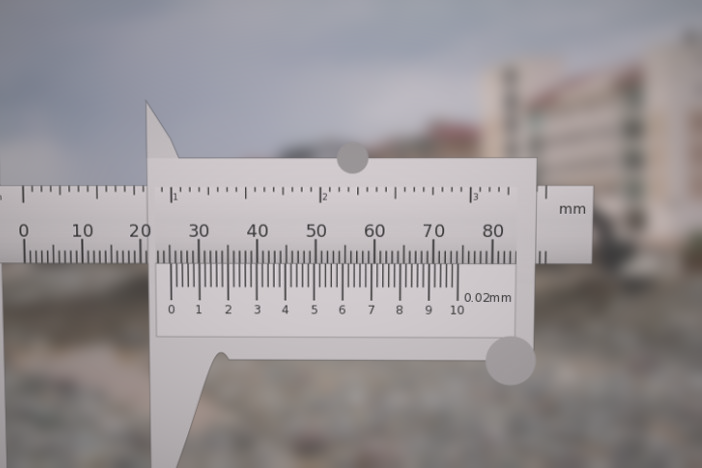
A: 25.2 mm
